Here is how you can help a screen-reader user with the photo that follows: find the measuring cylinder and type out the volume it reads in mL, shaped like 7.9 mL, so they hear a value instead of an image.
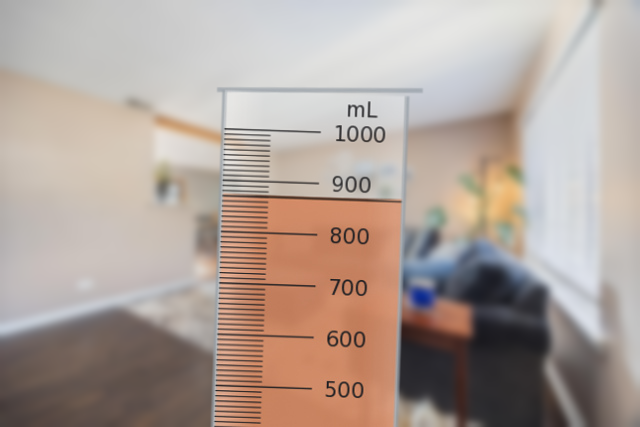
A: 870 mL
